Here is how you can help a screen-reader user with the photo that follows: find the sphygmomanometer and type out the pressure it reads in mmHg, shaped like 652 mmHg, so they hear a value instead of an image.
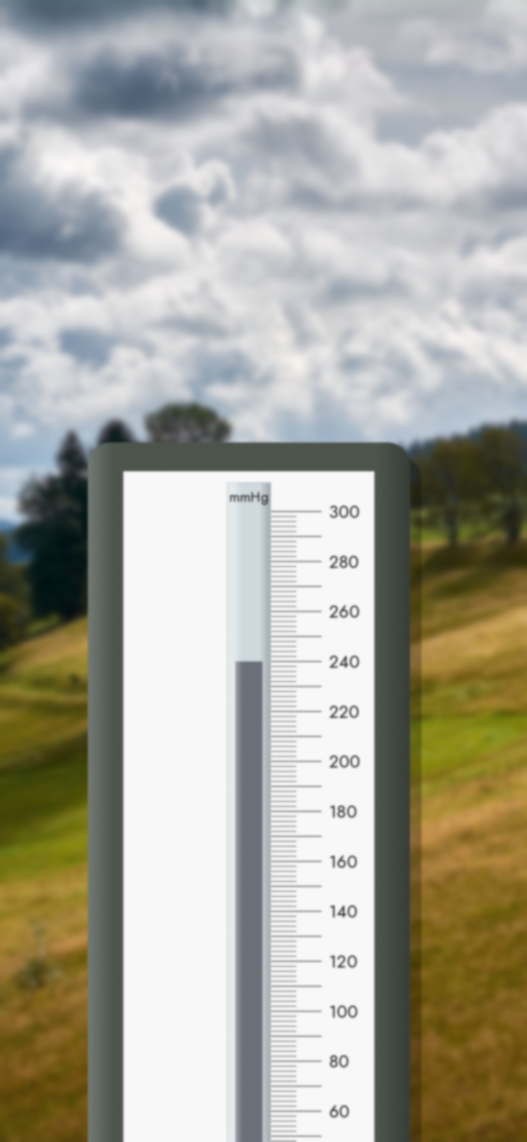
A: 240 mmHg
